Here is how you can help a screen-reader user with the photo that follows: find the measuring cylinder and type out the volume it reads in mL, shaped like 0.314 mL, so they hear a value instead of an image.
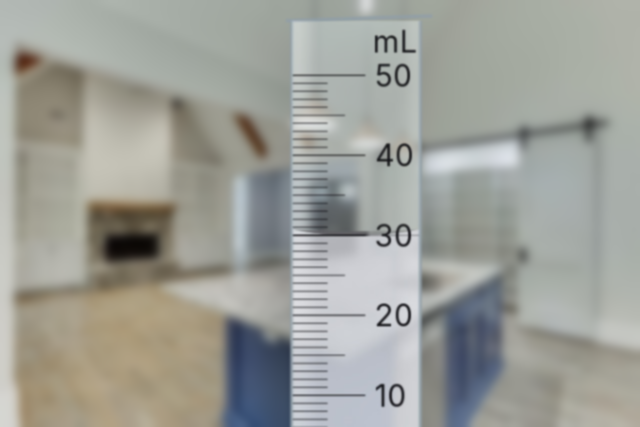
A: 30 mL
